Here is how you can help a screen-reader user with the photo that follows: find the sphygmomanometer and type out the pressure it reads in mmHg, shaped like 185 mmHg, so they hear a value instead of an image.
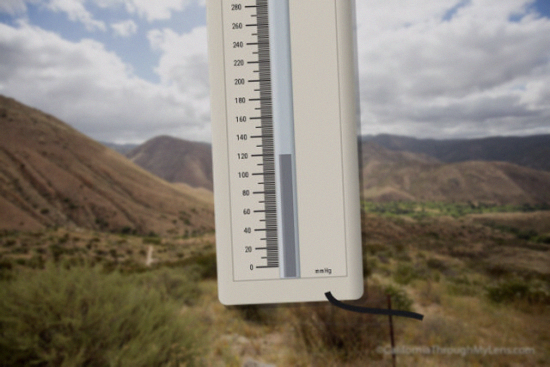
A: 120 mmHg
